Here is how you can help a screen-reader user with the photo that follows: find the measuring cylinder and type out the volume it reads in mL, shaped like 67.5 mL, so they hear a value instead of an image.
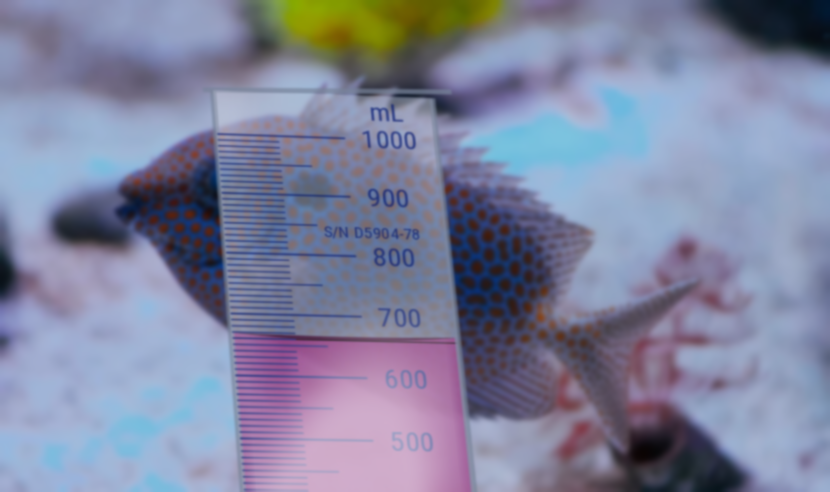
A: 660 mL
